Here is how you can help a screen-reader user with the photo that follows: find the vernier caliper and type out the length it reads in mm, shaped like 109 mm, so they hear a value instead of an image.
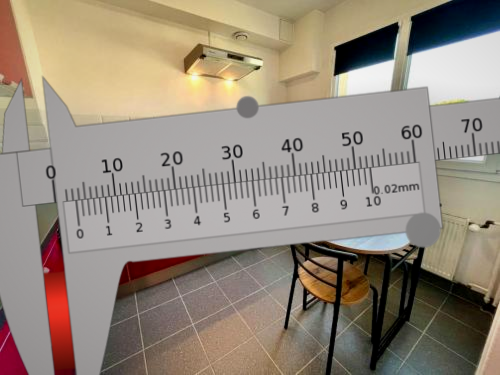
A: 3.5 mm
